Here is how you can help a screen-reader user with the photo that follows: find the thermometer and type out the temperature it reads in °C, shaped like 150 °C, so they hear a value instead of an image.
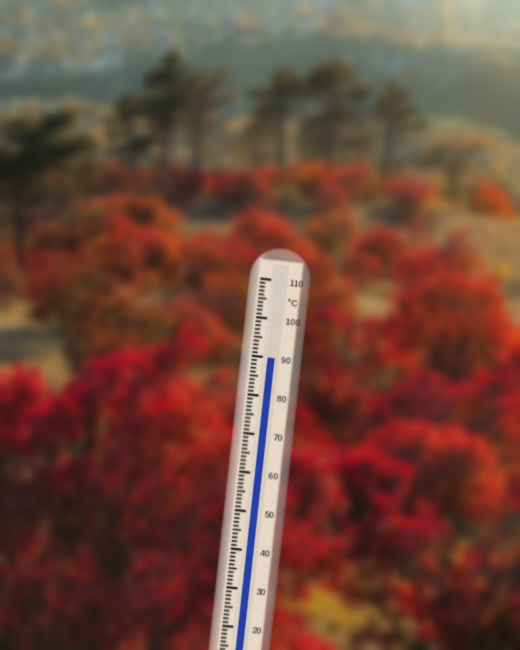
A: 90 °C
